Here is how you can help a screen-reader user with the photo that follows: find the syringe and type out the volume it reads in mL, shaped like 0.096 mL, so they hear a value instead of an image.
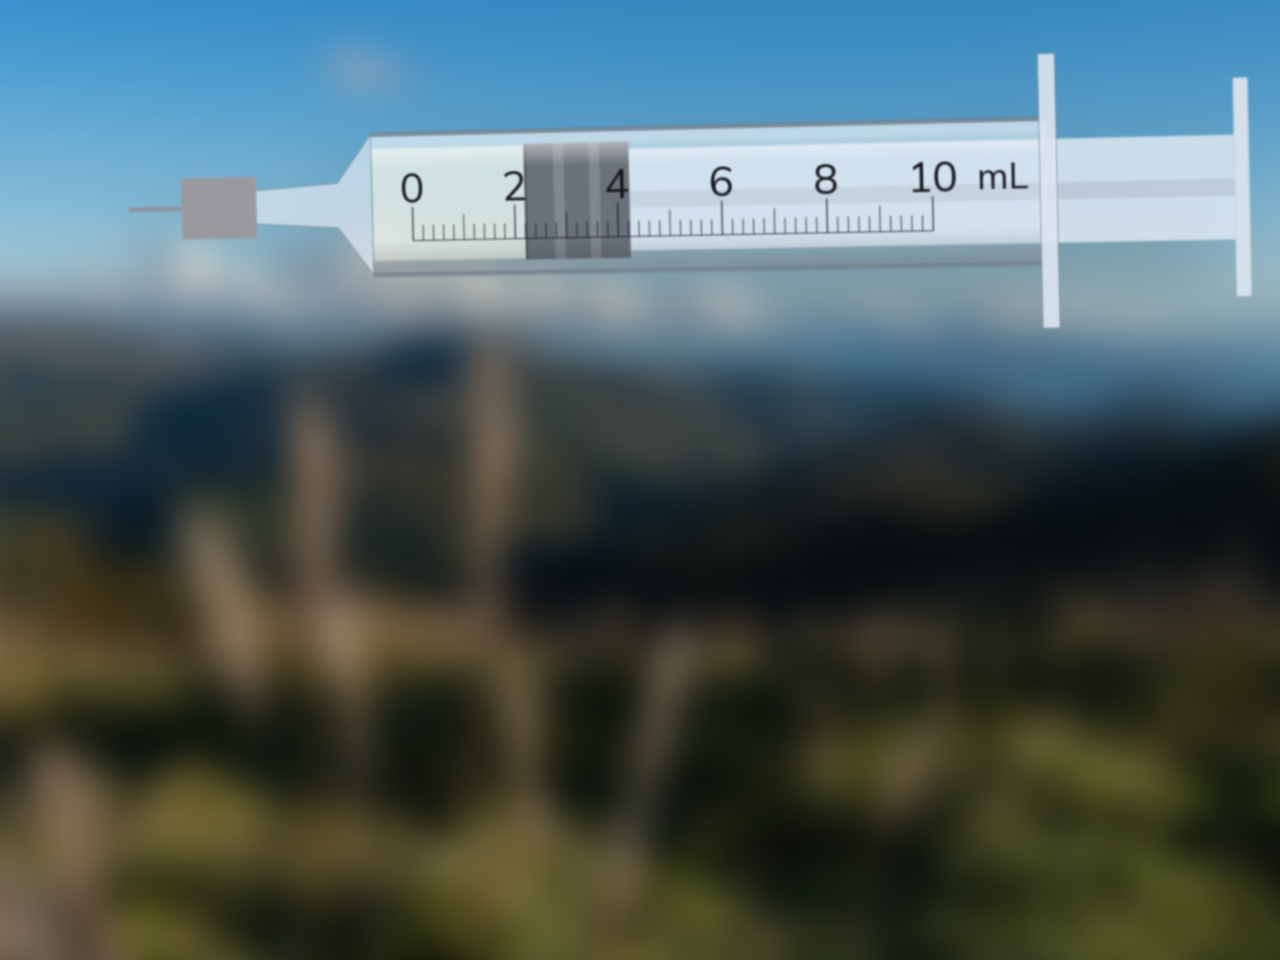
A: 2.2 mL
